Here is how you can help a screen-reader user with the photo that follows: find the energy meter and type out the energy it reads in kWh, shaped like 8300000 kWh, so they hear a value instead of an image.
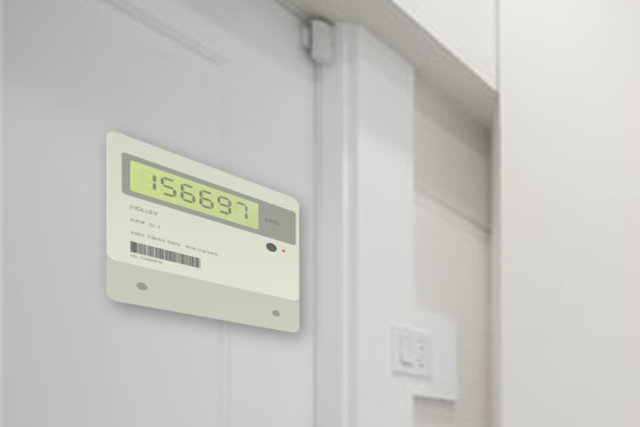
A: 156697 kWh
